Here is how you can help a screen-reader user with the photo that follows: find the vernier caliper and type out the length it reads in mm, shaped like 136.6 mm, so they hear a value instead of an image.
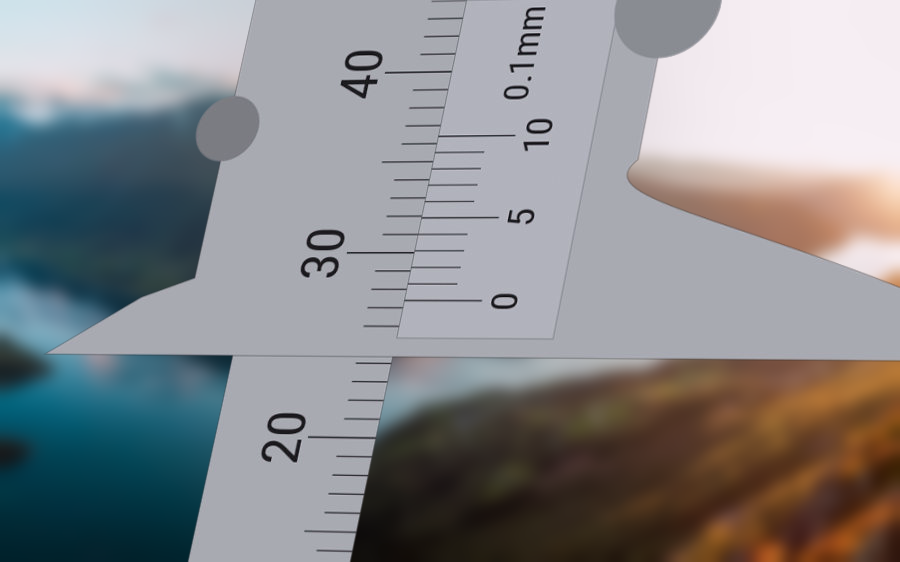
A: 27.4 mm
